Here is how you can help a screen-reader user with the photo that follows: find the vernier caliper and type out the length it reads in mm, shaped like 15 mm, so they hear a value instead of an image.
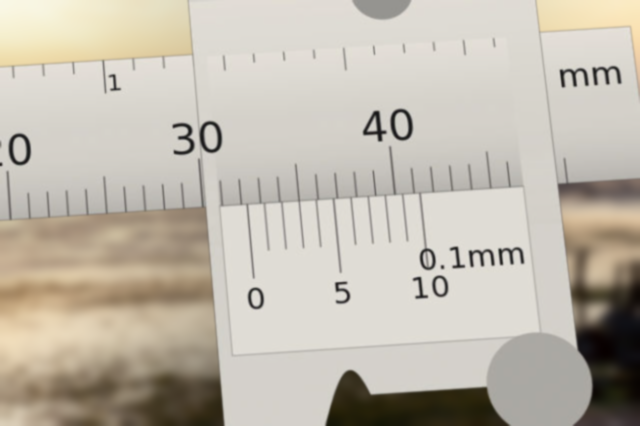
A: 32.3 mm
